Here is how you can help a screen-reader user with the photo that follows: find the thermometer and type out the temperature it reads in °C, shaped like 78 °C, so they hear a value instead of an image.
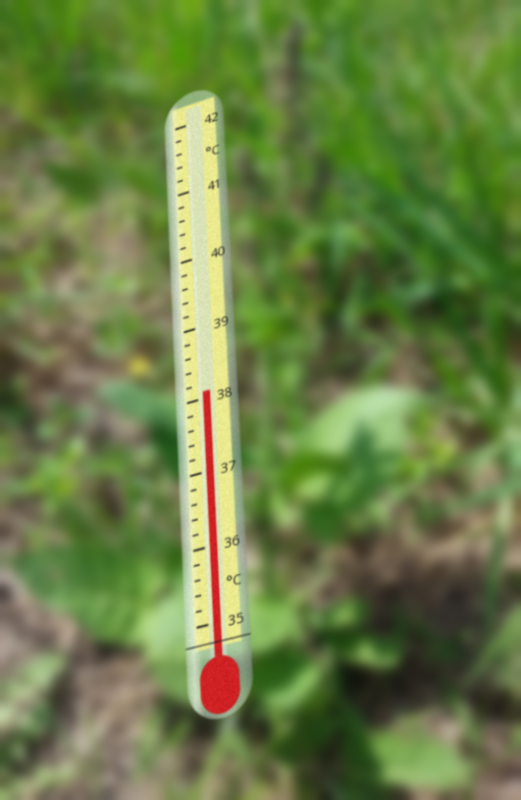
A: 38.1 °C
